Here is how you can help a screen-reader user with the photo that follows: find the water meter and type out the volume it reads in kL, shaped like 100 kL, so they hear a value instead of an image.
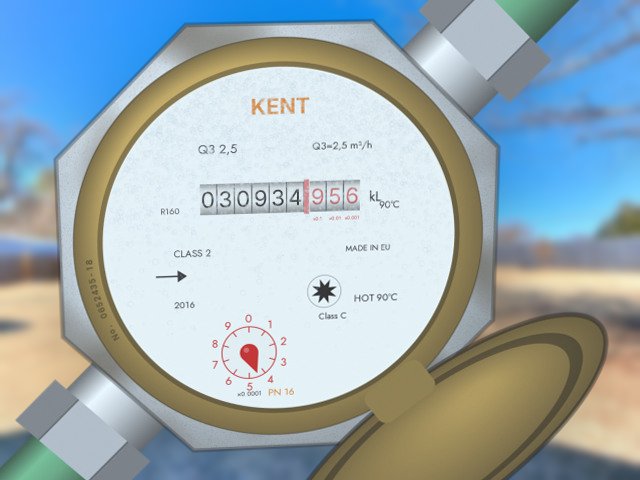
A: 30934.9564 kL
